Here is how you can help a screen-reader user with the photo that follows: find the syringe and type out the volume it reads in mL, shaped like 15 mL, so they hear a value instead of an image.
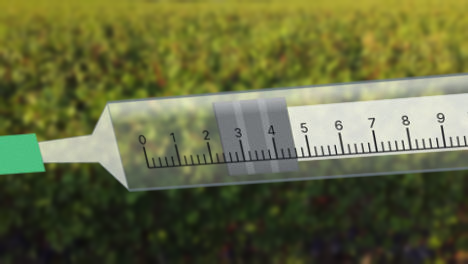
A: 2.4 mL
